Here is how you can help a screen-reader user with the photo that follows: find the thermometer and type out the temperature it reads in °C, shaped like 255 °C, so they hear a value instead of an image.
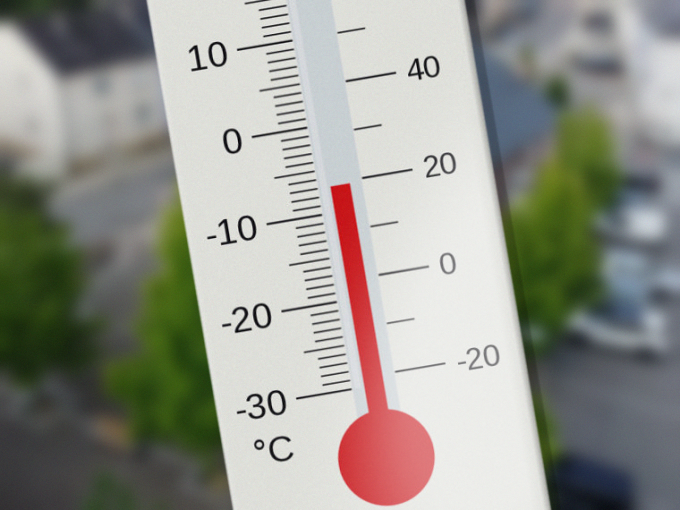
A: -7 °C
